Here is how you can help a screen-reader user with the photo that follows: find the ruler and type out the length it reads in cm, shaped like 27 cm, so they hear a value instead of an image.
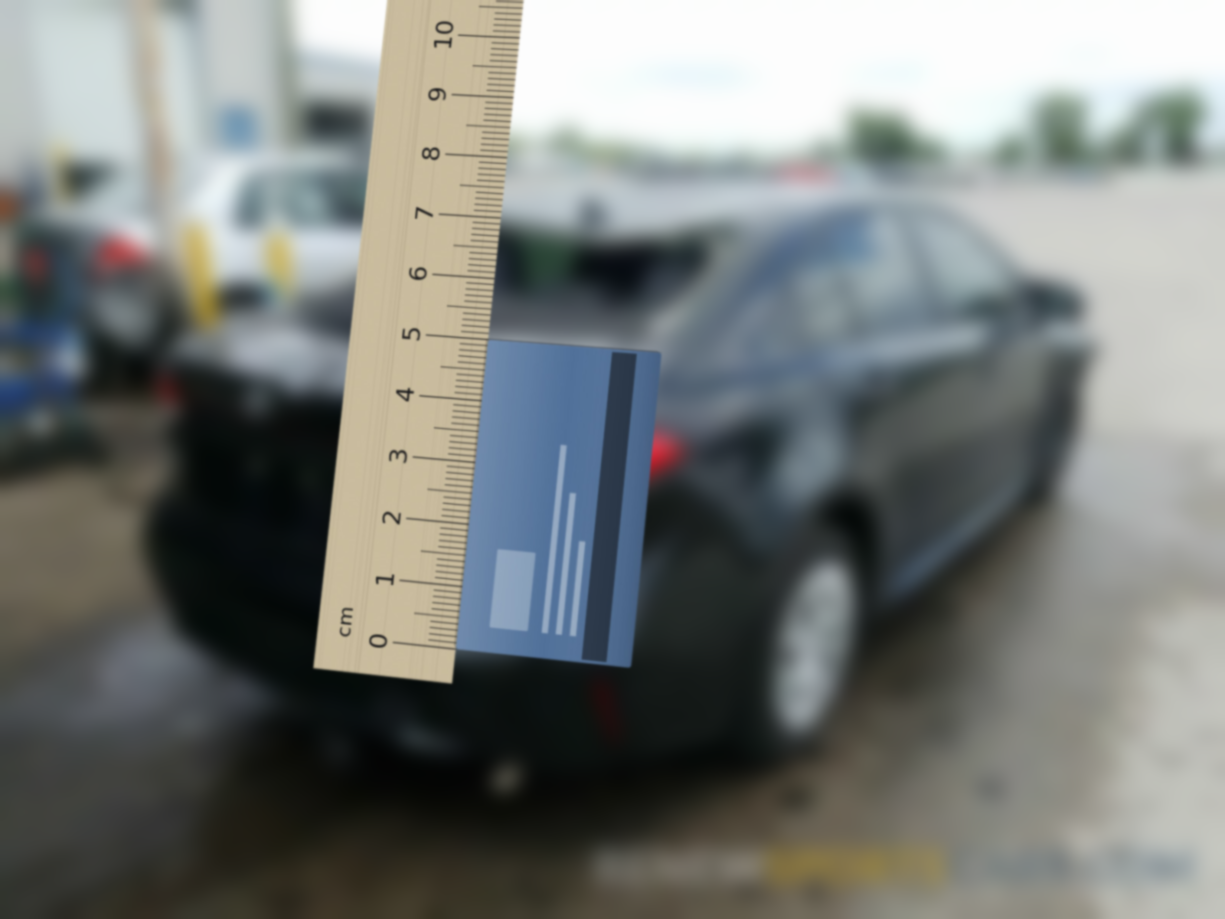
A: 5 cm
